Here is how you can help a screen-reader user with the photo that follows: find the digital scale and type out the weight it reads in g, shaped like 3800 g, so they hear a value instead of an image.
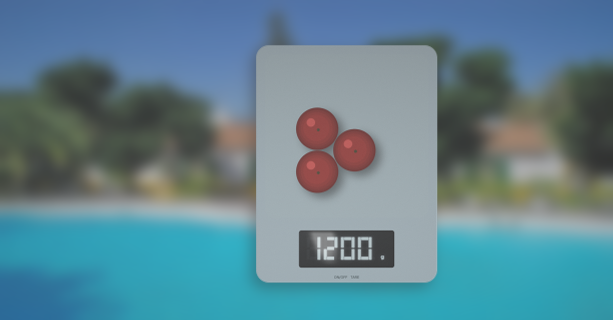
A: 1200 g
